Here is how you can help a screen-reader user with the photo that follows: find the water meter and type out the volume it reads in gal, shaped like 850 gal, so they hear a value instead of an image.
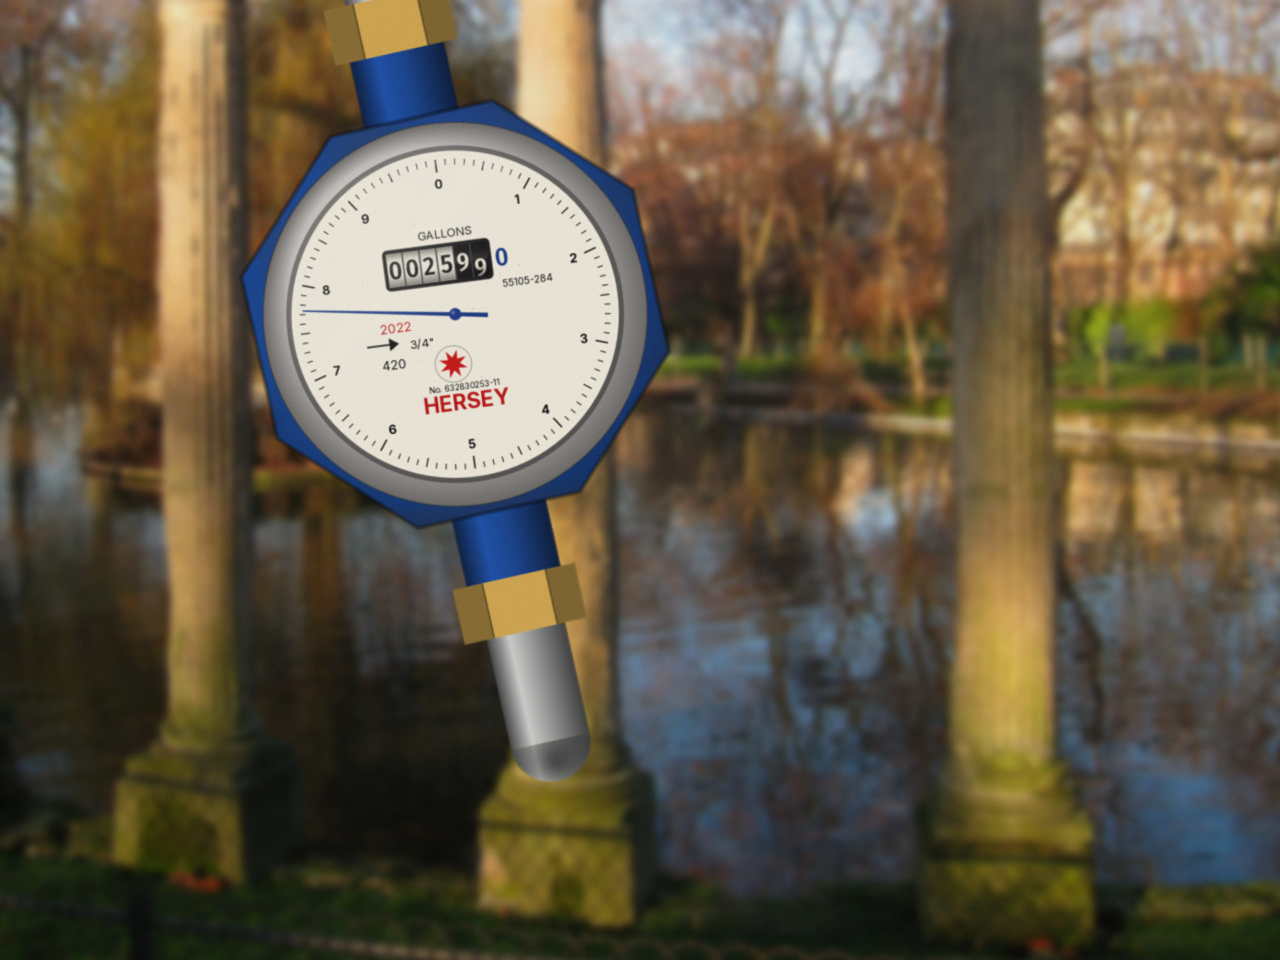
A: 25987.7 gal
